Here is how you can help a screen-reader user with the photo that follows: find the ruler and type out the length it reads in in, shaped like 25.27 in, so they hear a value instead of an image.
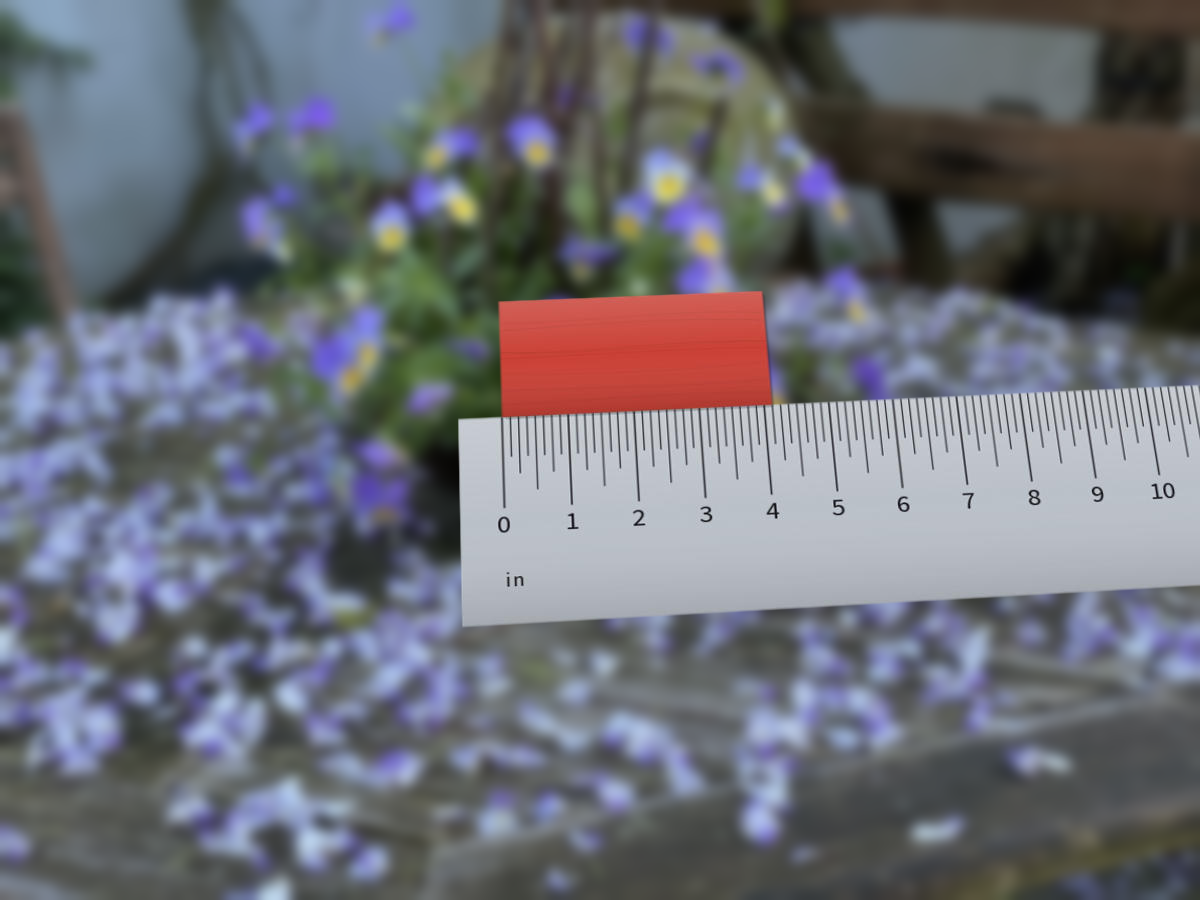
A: 4.125 in
